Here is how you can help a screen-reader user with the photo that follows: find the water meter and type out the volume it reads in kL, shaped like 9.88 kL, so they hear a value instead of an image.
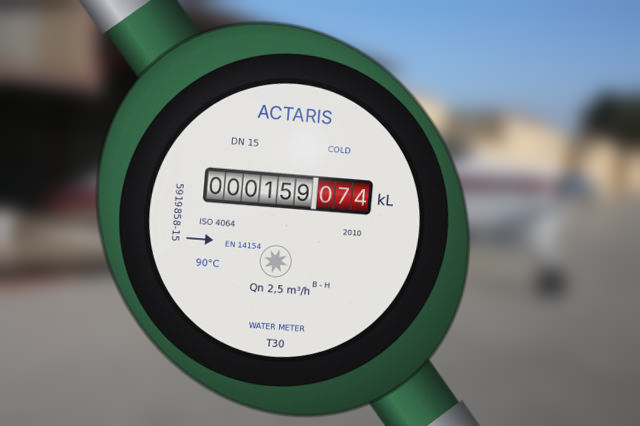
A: 159.074 kL
